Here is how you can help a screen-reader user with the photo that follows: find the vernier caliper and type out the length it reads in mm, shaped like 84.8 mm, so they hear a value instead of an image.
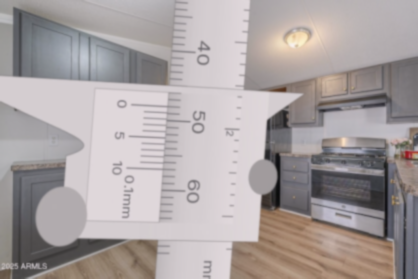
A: 48.0 mm
